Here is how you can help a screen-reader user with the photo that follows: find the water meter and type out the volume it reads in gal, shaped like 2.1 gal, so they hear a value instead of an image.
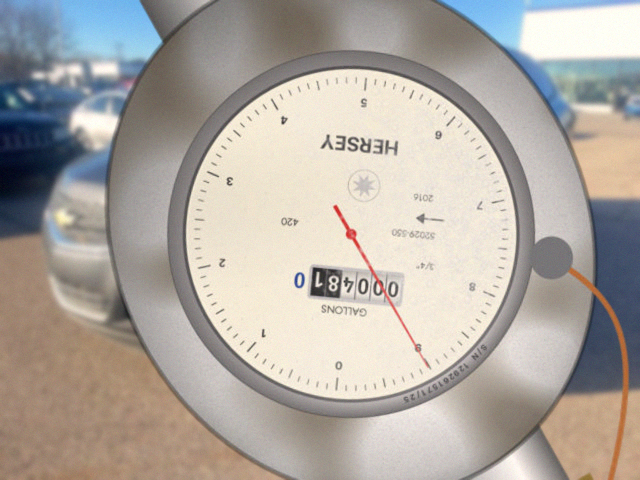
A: 4809.0 gal
